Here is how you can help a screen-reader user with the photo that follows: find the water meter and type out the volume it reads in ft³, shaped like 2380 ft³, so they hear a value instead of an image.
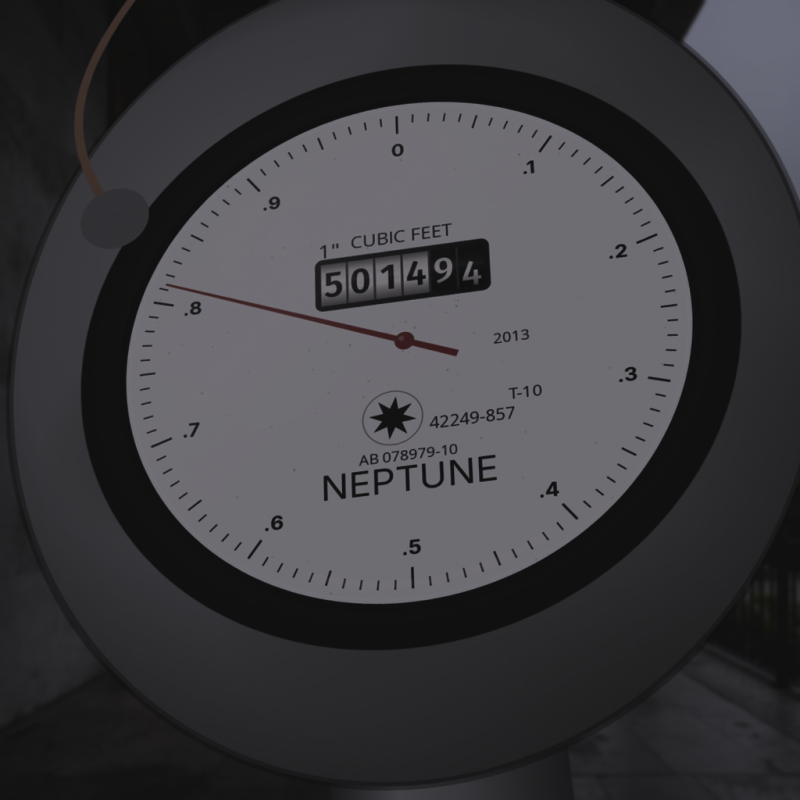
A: 501493.81 ft³
